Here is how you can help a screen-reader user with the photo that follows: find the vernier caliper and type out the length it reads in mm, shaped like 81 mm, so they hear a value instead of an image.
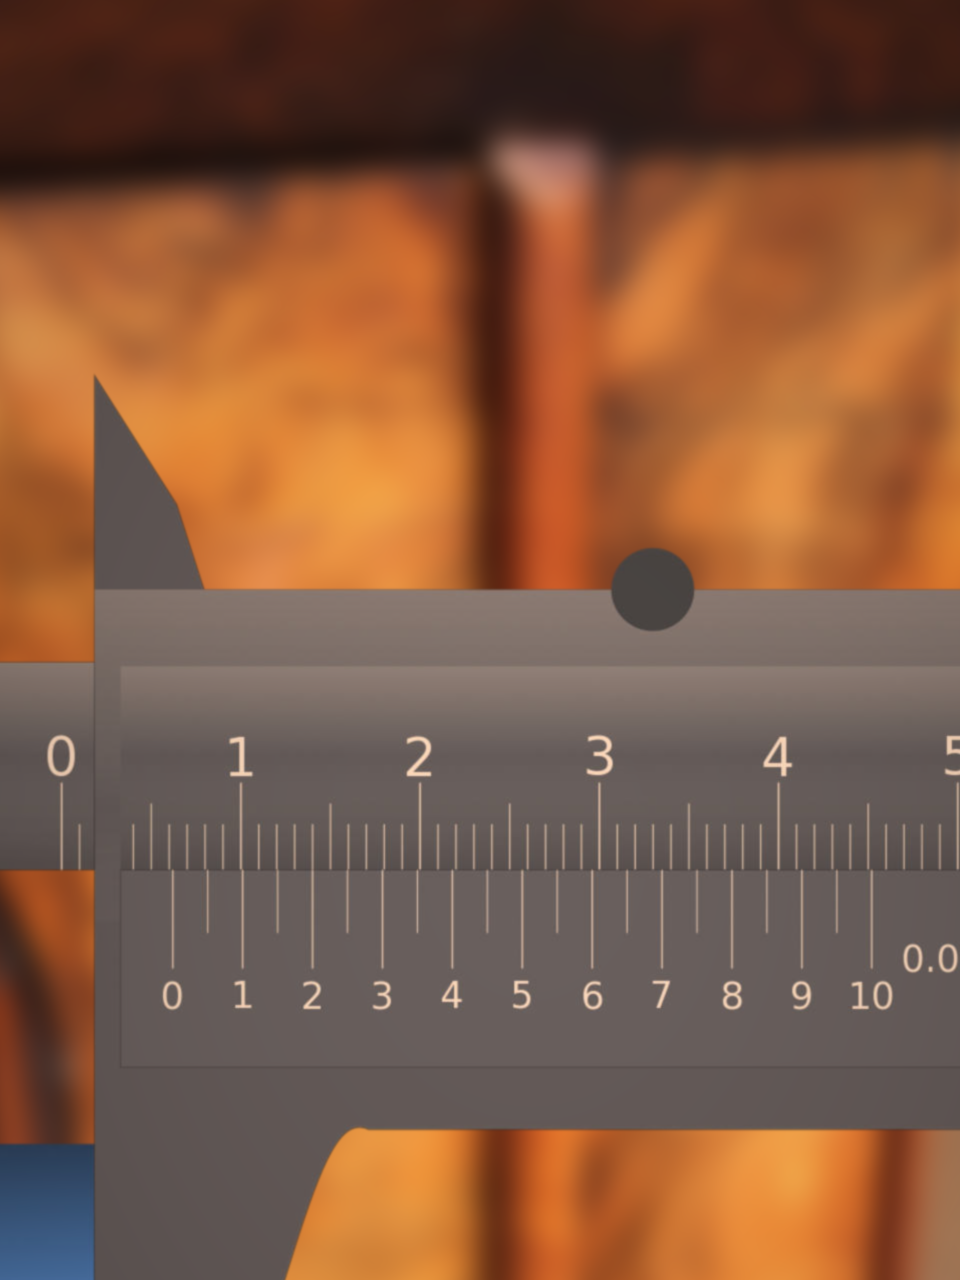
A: 6.2 mm
